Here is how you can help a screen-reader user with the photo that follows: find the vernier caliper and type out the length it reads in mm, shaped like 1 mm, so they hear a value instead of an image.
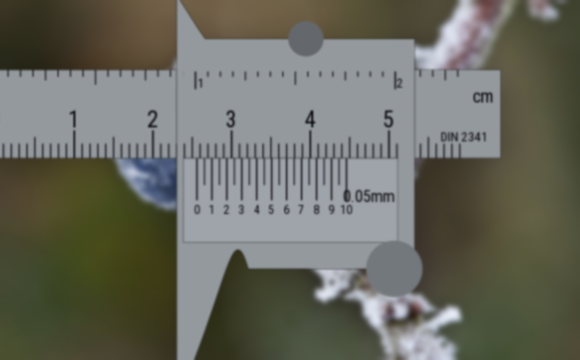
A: 25.6 mm
